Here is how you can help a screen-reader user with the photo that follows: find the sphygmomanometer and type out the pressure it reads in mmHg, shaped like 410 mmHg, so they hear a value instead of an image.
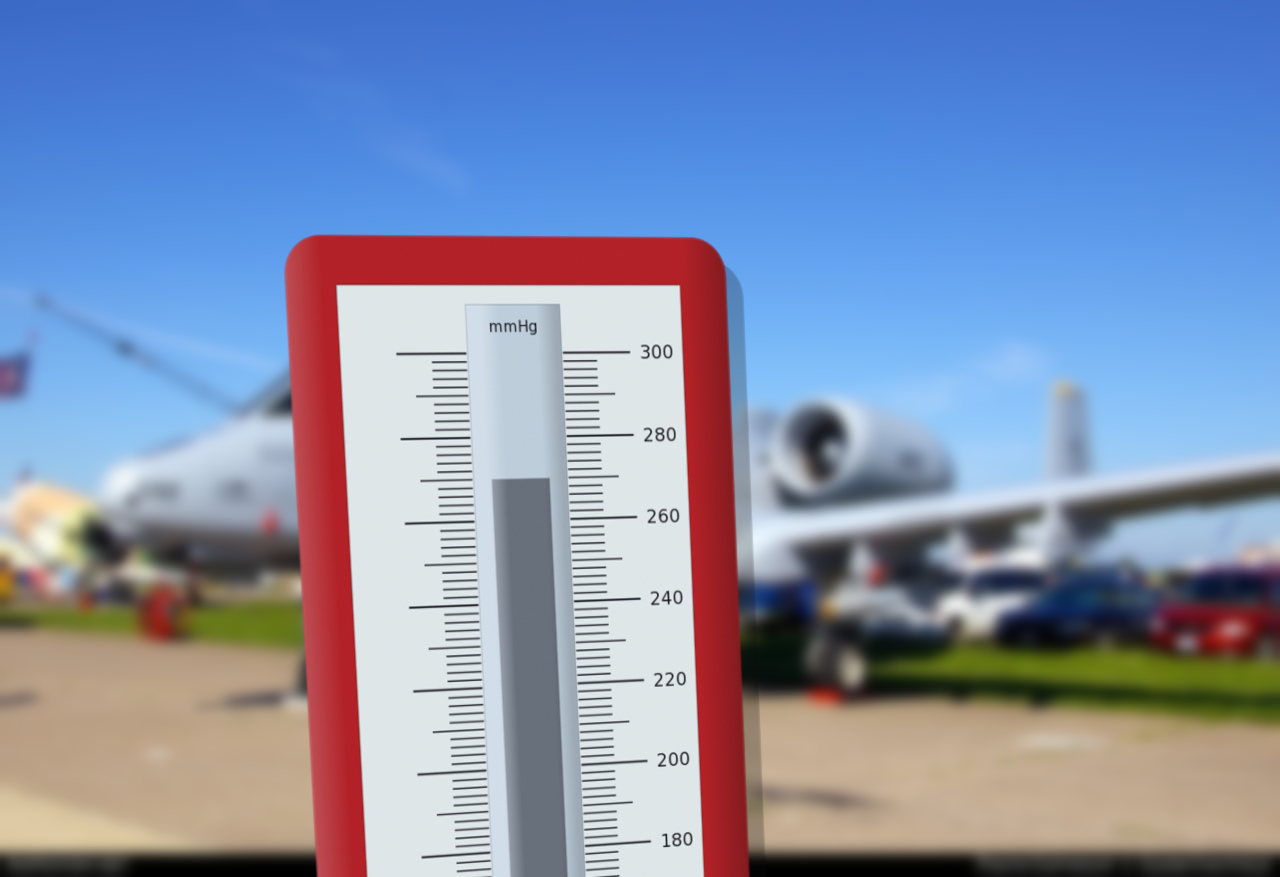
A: 270 mmHg
